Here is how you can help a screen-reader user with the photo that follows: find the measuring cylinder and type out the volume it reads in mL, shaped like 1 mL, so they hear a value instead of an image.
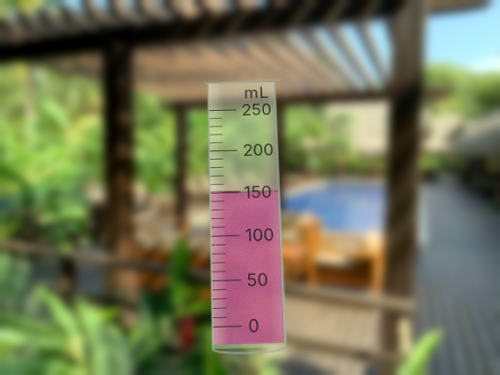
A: 150 mL
